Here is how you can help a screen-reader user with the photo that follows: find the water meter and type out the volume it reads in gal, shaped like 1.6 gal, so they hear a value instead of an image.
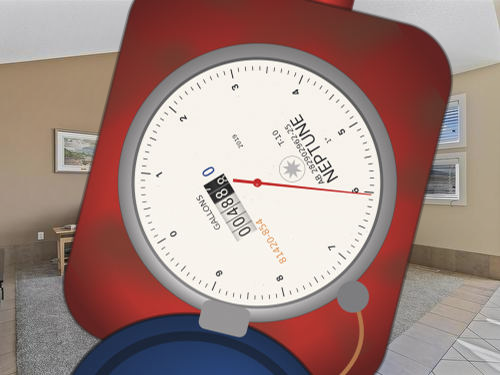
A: 48876.0 gal
